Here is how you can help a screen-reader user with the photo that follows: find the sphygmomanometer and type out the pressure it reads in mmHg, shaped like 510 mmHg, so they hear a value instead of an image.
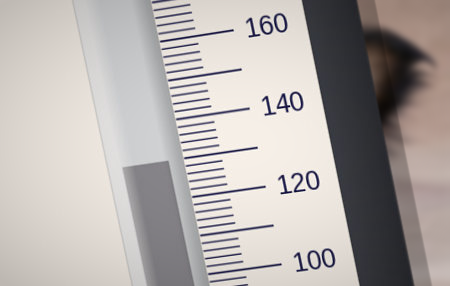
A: 130 mmHg
